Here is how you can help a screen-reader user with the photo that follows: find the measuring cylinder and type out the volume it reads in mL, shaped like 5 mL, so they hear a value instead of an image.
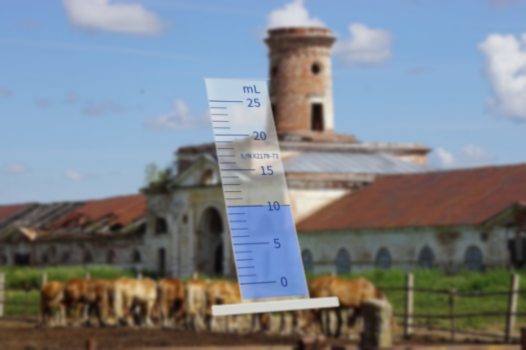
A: 10 mL
